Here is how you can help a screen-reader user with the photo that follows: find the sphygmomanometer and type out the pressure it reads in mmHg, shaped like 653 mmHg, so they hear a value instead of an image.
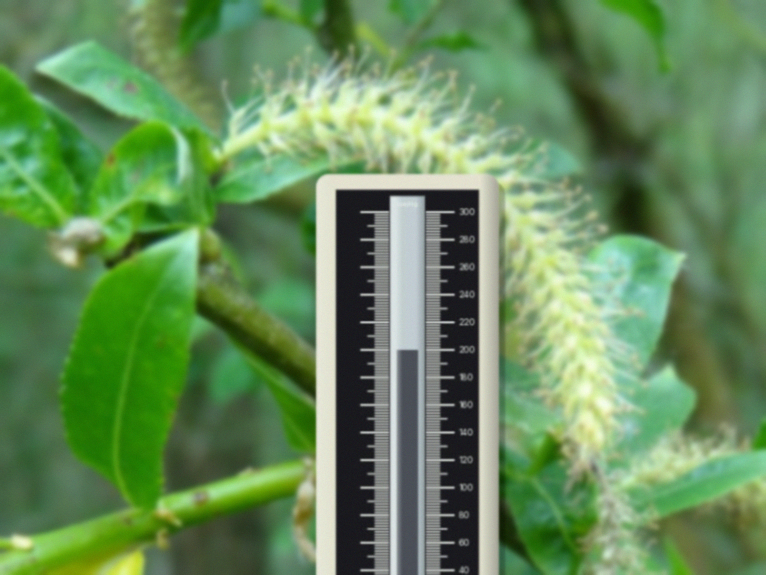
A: 200 mmHg
